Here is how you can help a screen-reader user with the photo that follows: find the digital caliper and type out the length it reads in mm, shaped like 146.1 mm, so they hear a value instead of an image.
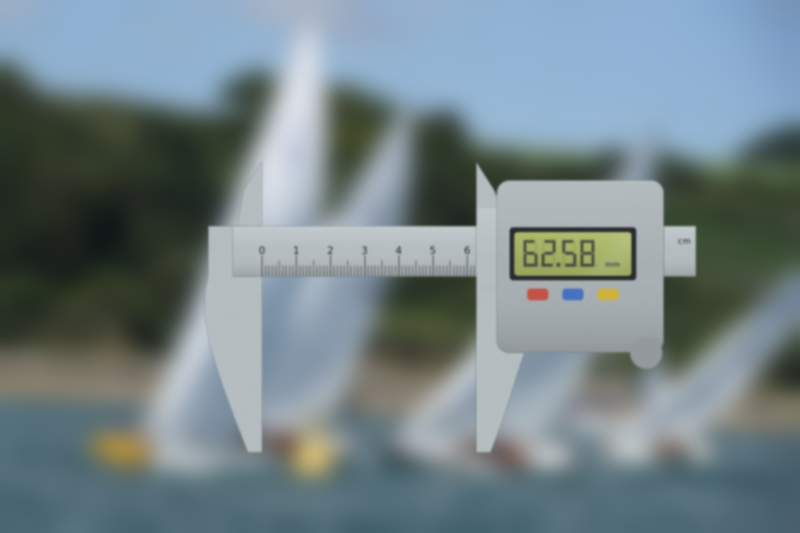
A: 62.58 mm
